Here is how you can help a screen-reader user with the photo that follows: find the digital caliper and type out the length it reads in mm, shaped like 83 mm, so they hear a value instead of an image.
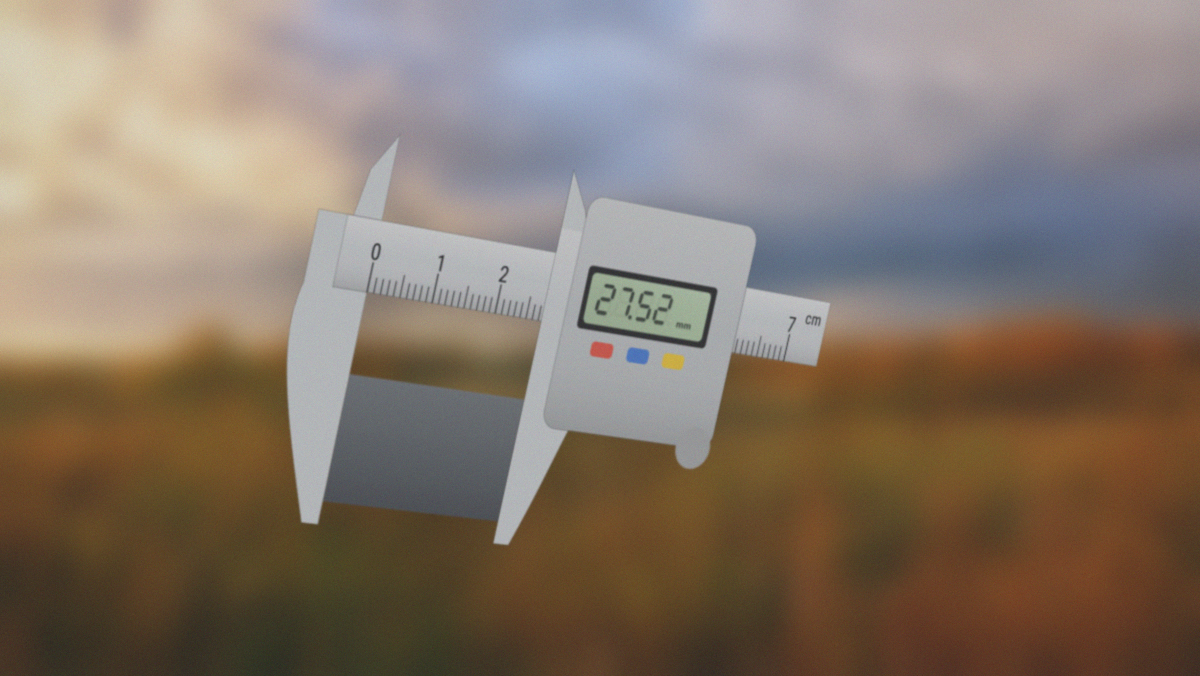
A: 27.52 mm
